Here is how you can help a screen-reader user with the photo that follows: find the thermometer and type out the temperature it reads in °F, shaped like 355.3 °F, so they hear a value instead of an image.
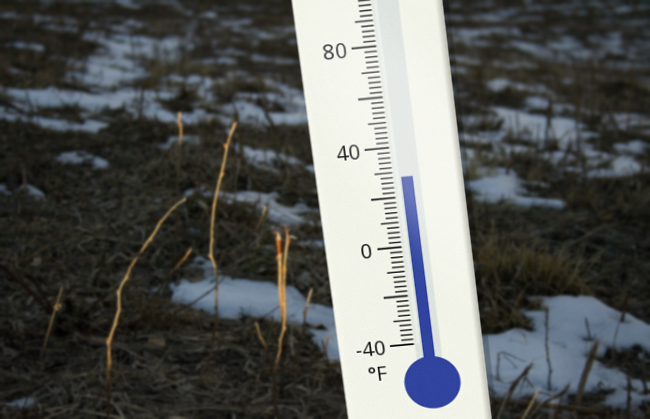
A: 28 °F
